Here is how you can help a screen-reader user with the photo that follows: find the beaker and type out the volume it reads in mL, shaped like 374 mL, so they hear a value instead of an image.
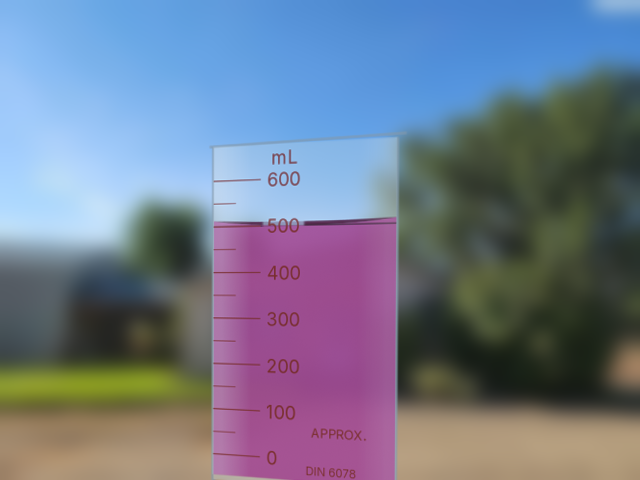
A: 500 mL
